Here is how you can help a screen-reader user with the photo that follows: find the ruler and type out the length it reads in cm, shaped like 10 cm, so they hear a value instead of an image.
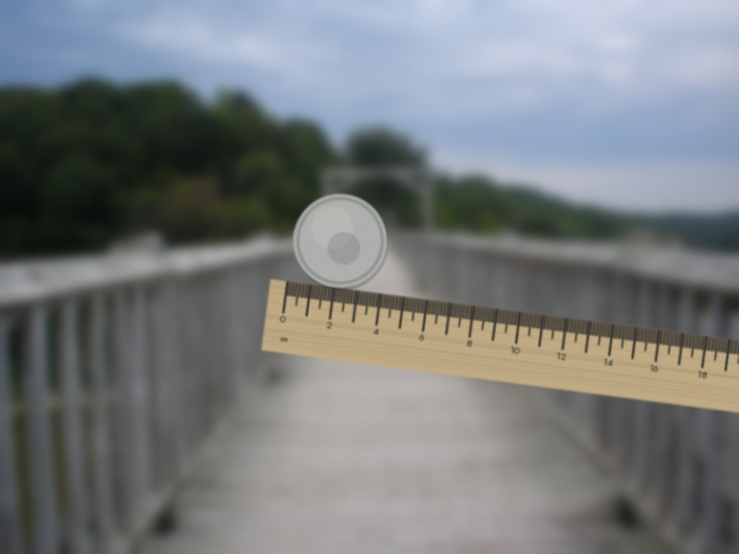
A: 4 cm
